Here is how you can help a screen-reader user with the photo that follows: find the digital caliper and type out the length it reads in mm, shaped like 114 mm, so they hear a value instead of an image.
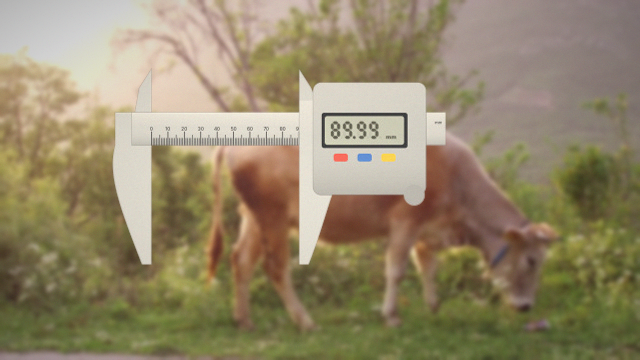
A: 89.99 mm
